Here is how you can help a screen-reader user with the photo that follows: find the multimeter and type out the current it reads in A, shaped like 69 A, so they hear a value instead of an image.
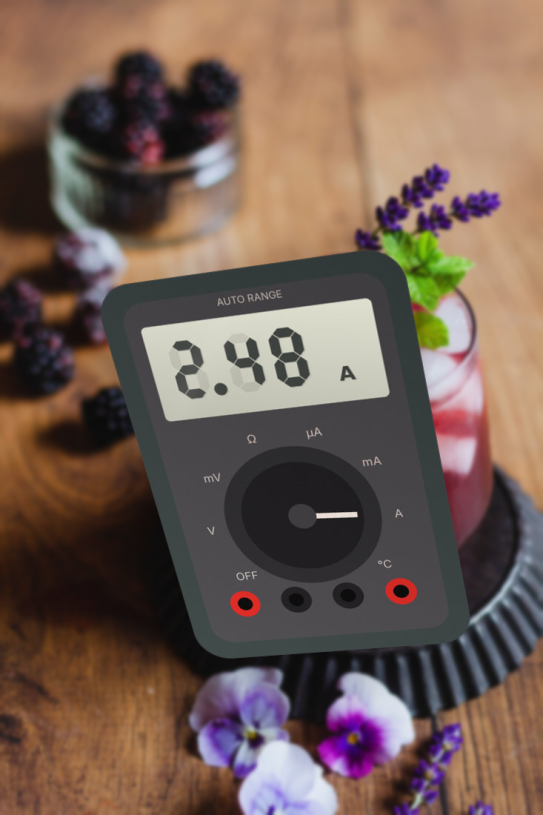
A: 2.48 A
